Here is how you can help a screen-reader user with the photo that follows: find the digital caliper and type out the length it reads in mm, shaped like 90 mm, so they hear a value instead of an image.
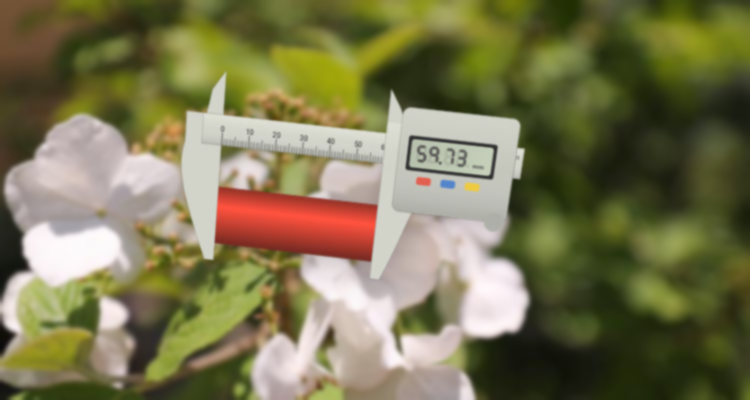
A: 59.73 mm
